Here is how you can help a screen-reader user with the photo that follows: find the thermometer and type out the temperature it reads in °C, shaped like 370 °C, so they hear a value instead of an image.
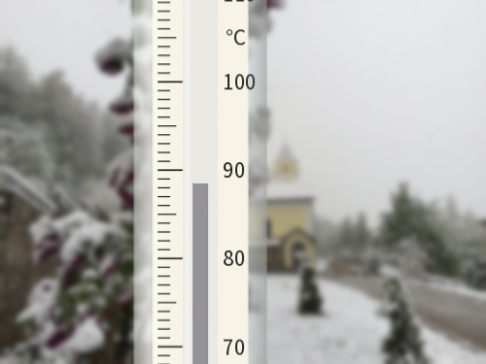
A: 88.5 °C
